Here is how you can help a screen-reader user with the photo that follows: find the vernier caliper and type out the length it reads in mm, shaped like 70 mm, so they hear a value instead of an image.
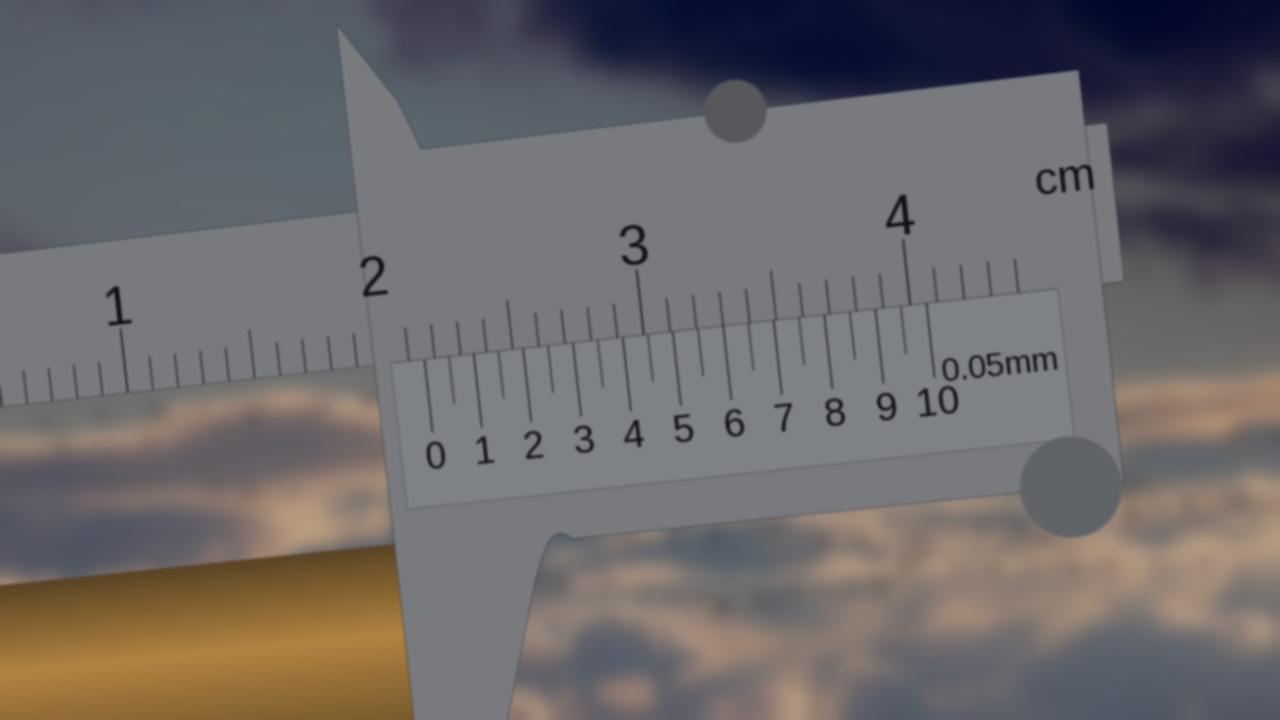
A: 21.6 mm
